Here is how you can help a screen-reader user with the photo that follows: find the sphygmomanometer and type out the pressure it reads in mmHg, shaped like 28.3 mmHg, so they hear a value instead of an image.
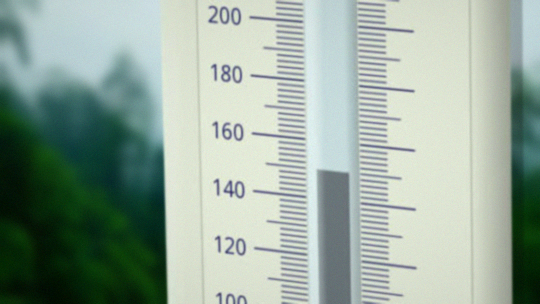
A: 150 mmHg
